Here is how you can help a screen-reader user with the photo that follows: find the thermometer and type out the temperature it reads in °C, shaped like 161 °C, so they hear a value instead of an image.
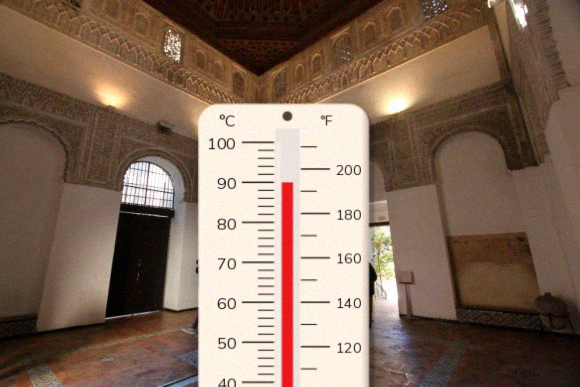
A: 90 °C
